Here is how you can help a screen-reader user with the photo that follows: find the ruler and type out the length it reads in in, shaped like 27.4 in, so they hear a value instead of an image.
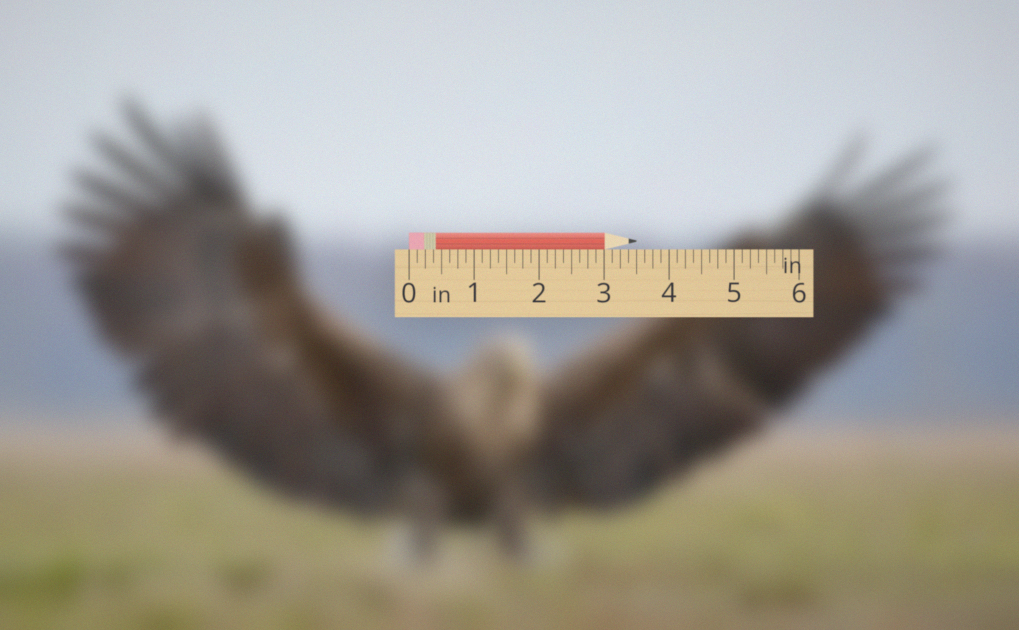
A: 3.5 in
